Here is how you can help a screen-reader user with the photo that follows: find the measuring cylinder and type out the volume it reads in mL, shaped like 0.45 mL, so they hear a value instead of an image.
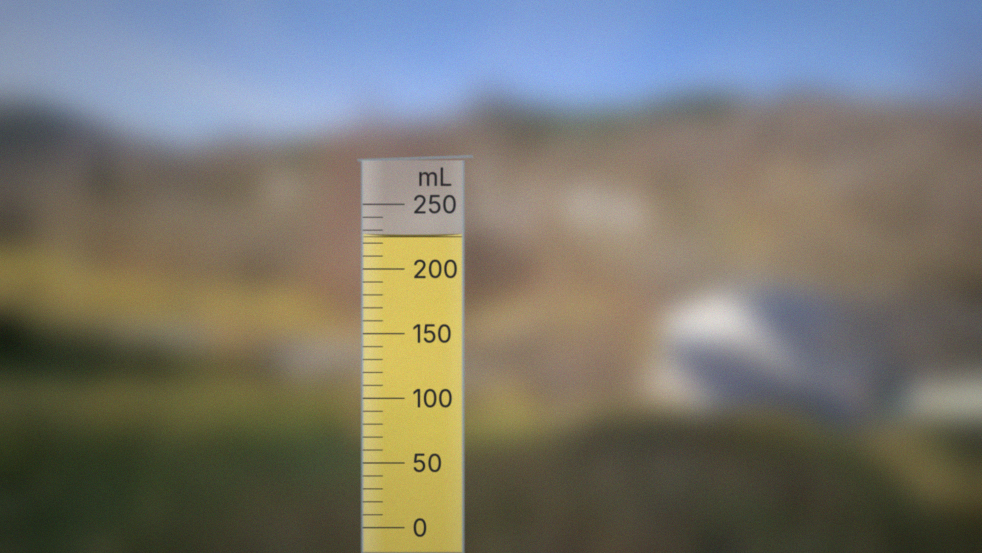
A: 225 mL
